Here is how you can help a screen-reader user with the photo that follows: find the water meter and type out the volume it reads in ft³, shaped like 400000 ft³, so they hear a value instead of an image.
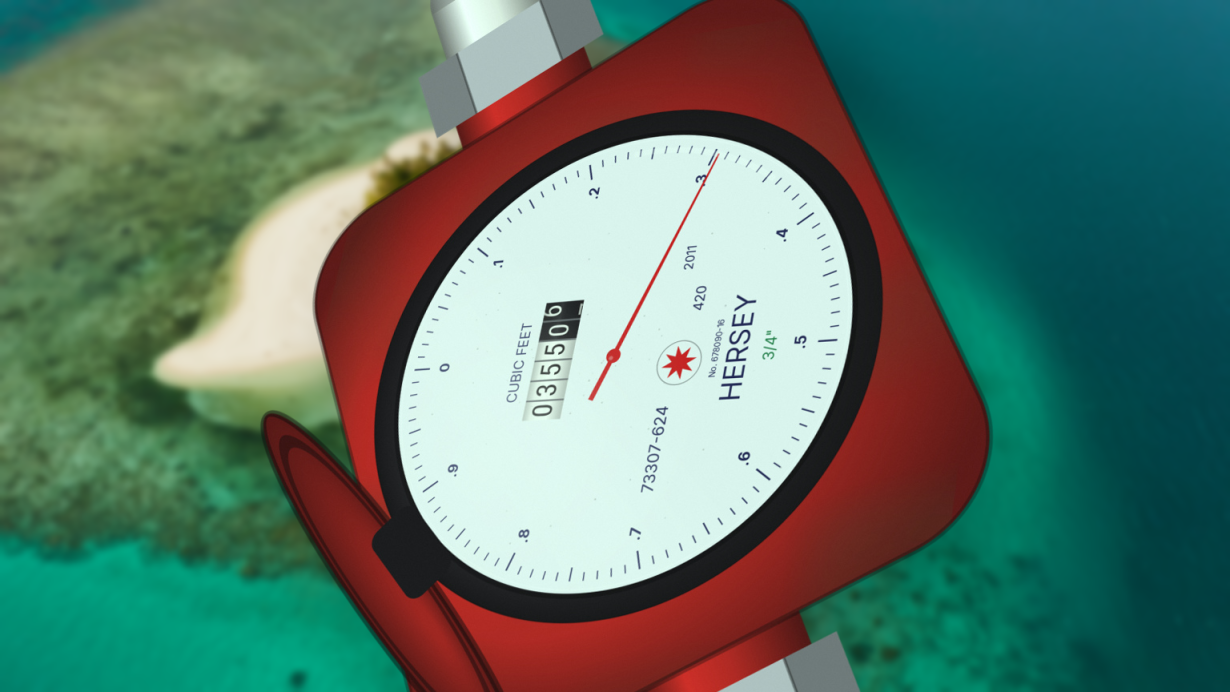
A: 35506.30 ft³
